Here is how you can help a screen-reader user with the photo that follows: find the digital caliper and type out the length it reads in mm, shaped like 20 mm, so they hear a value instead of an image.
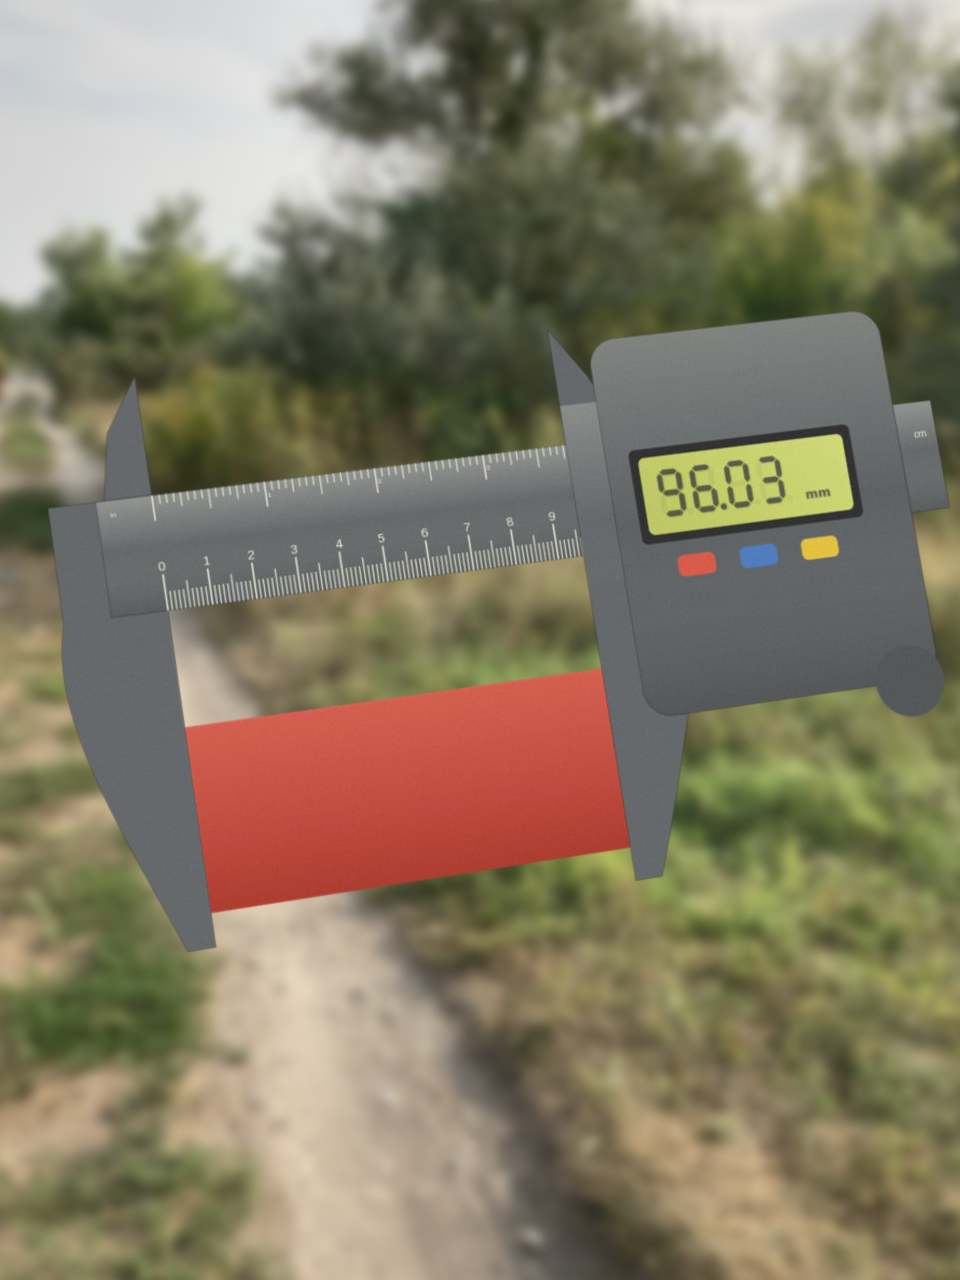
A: 96.03 mm
